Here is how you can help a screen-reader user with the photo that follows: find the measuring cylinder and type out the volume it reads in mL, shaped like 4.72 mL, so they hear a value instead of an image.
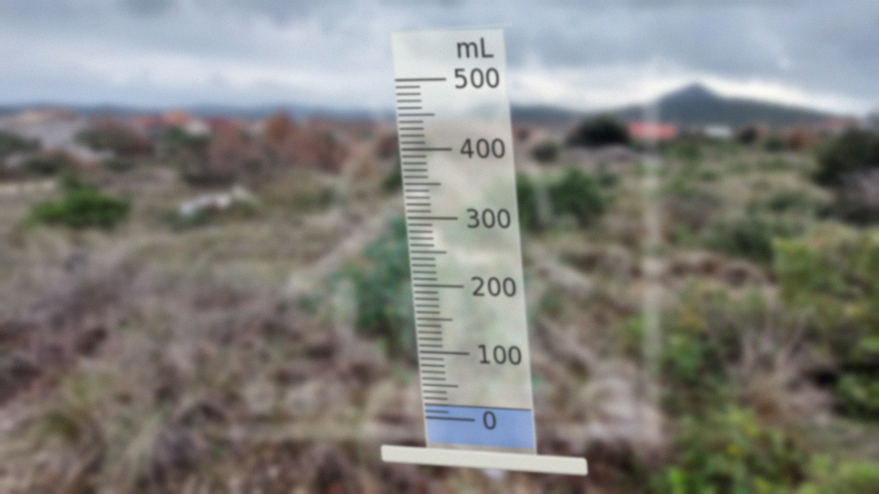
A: 20 mL
